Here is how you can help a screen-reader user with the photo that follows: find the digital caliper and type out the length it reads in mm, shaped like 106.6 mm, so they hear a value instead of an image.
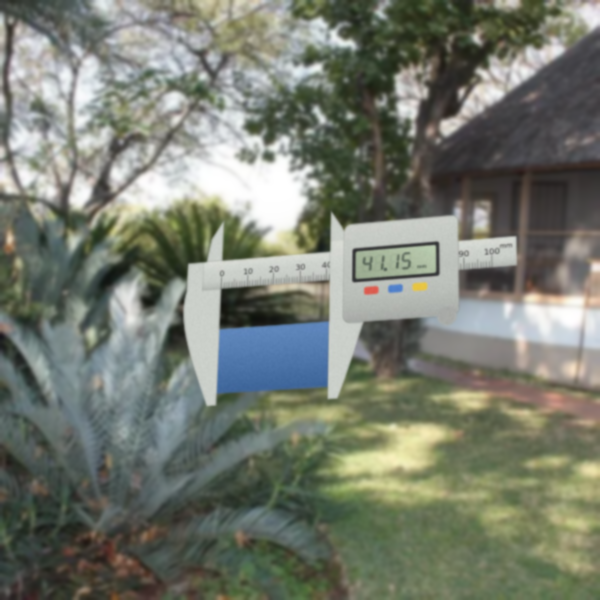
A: 41.15 mm
